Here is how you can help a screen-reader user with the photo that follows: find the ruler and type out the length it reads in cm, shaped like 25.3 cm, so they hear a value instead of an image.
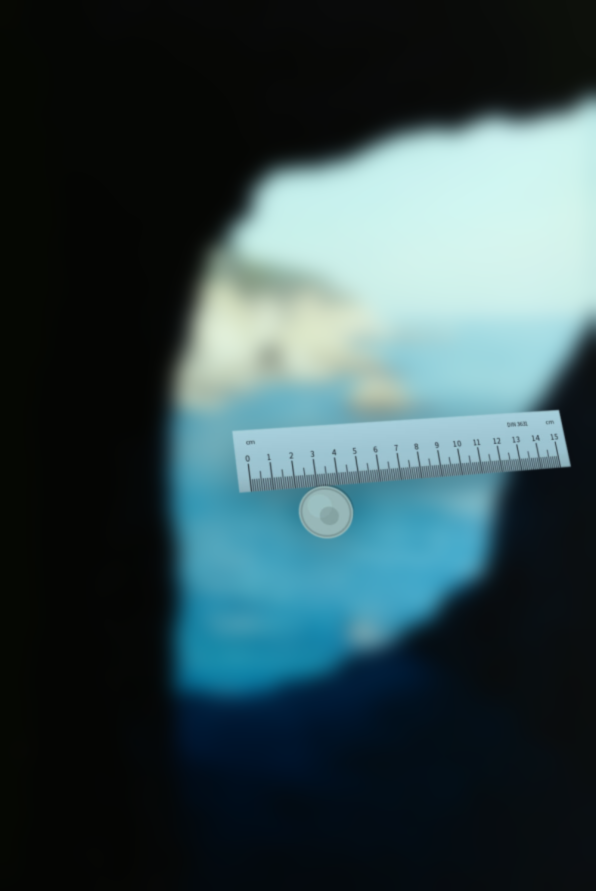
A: 2.5 cm
